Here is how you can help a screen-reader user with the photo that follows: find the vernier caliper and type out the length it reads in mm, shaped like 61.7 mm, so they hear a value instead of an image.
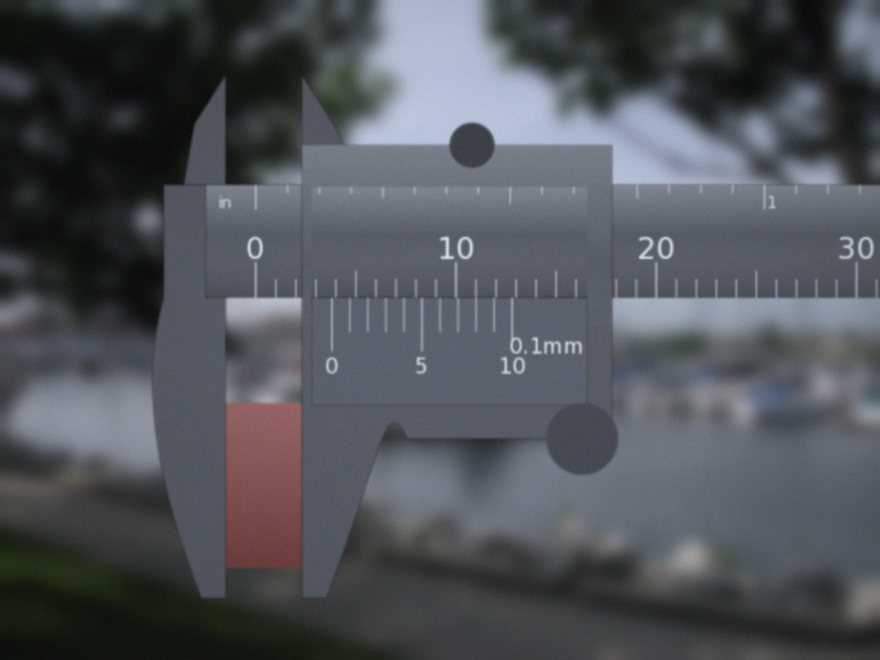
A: 3.8 mm
